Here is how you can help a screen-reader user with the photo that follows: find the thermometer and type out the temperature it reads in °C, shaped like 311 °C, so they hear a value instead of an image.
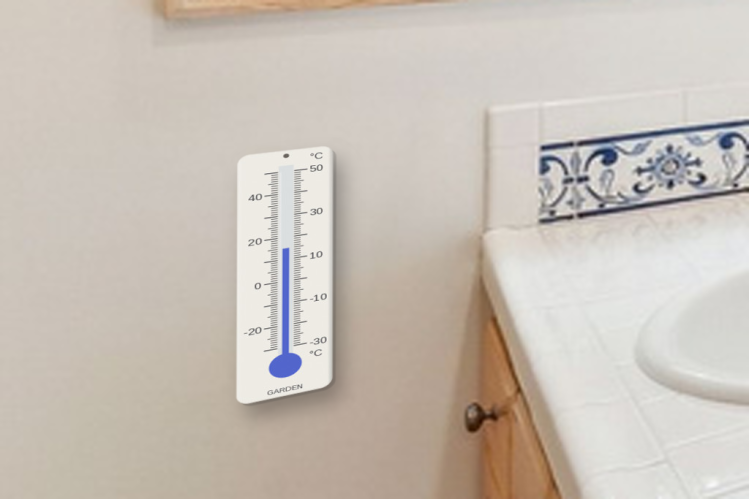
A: 15 °C
